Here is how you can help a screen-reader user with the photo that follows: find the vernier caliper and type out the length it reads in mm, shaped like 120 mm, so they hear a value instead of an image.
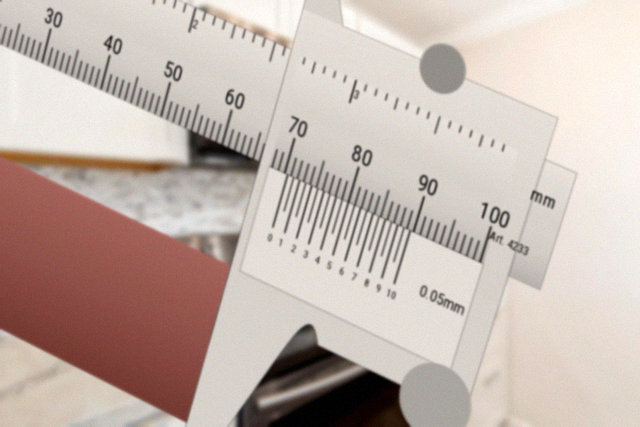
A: 70.5 mm
